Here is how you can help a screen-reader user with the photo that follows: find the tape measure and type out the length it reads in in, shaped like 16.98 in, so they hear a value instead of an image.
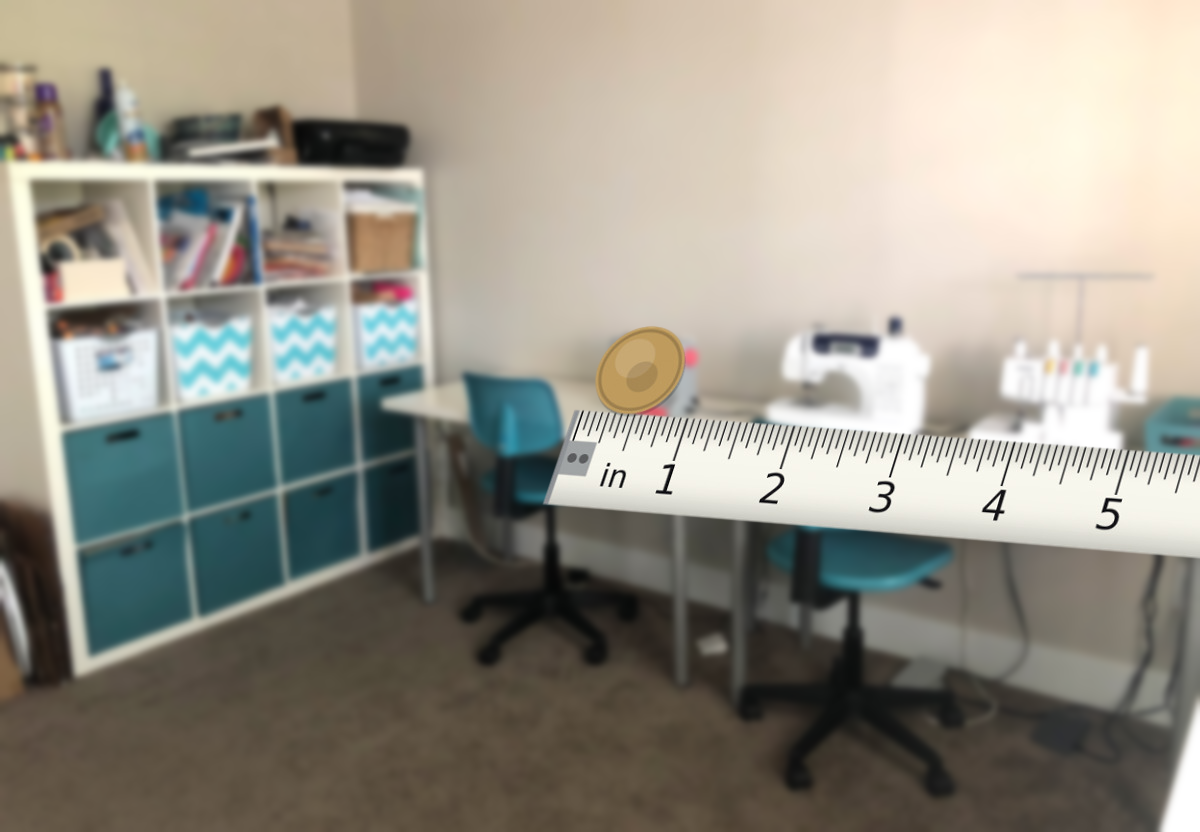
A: 0.8125 in
